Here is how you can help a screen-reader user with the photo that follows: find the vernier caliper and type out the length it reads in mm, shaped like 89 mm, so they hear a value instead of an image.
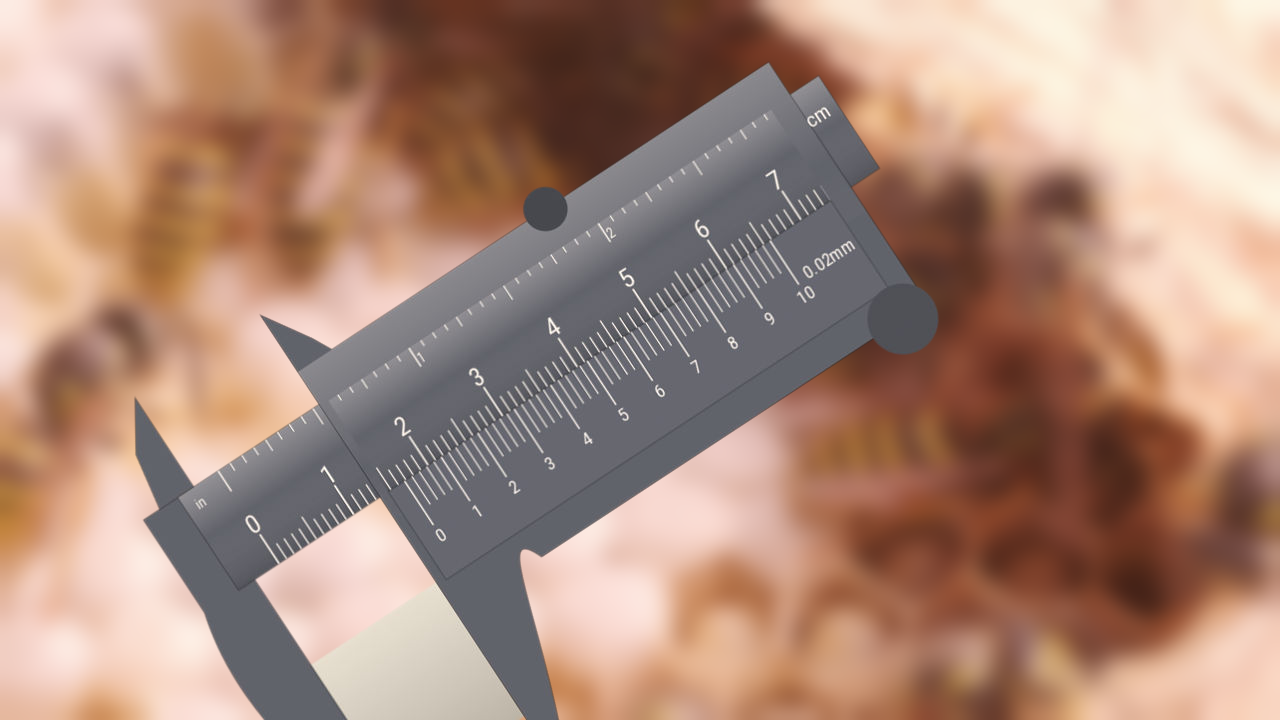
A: 16.8 mm
